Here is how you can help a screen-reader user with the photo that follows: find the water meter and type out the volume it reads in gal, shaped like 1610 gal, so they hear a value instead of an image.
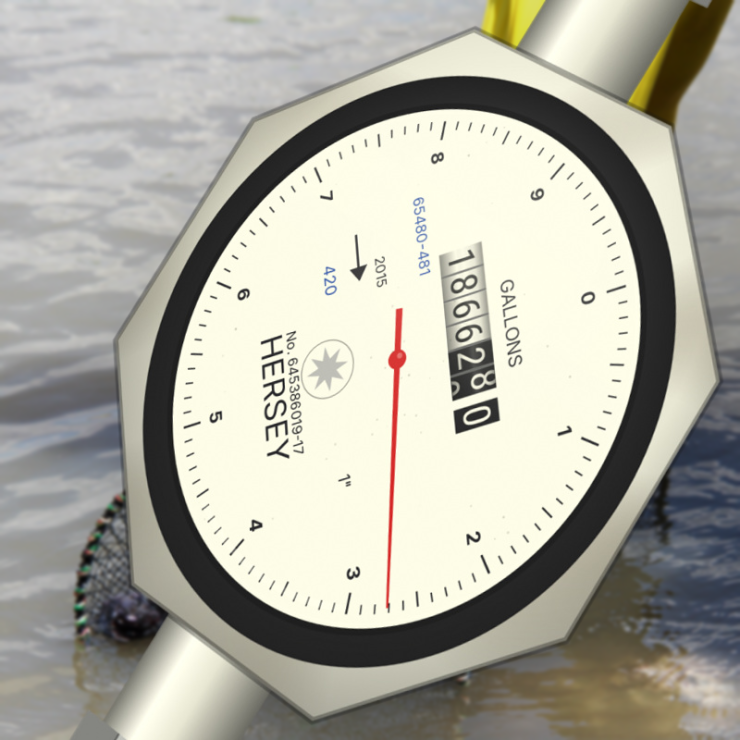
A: 1866282.7 gal
